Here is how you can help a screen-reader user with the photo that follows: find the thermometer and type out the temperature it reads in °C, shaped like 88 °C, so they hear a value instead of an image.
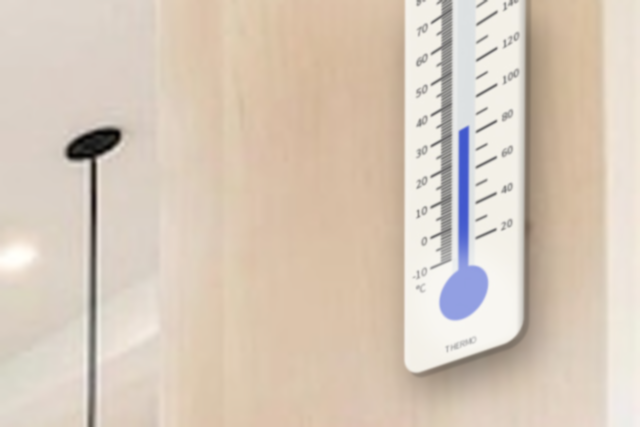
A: 30 °C
